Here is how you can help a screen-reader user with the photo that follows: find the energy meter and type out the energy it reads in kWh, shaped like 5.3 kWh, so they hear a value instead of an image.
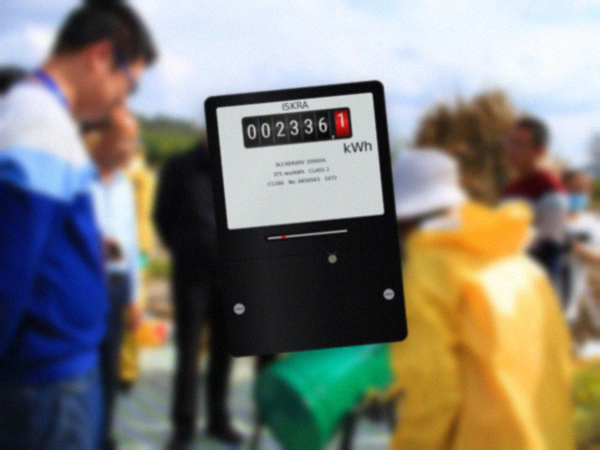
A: 2336.1 kWh
